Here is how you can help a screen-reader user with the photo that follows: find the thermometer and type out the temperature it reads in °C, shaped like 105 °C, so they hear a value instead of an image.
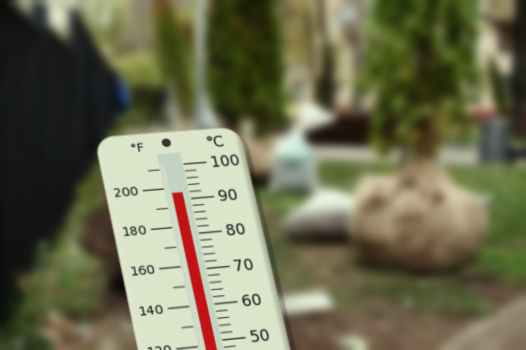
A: 92 °C
